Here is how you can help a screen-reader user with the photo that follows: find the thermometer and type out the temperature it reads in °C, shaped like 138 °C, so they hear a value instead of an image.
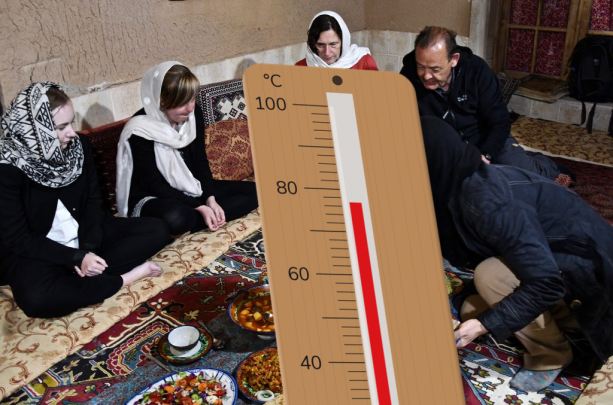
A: 77 °C
